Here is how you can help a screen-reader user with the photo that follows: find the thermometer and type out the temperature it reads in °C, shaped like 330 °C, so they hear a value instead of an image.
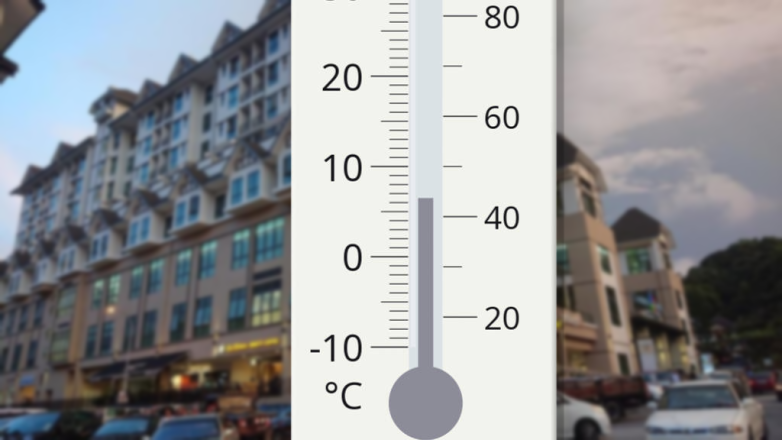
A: 6.5 °C
